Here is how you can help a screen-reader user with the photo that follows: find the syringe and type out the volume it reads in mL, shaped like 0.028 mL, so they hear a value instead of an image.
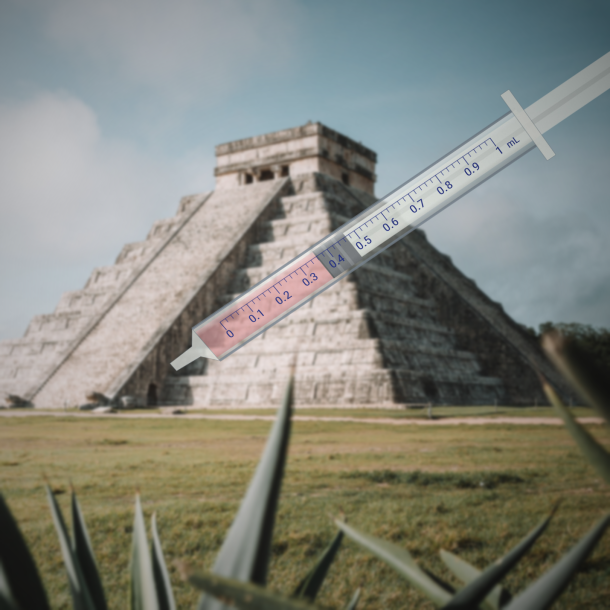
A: 0.36 mL
